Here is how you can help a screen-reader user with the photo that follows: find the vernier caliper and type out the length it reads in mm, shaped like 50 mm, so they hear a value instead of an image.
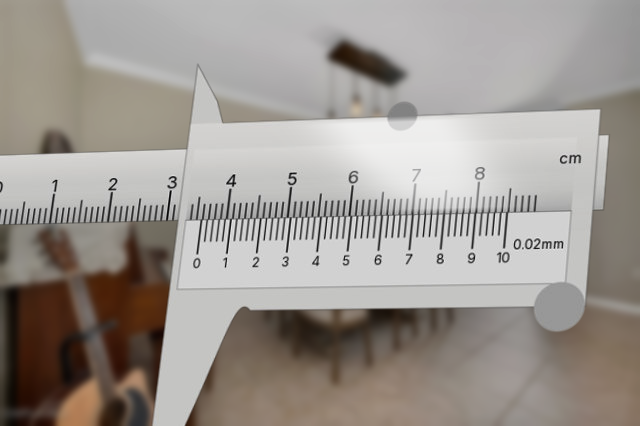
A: 35.8 mm
